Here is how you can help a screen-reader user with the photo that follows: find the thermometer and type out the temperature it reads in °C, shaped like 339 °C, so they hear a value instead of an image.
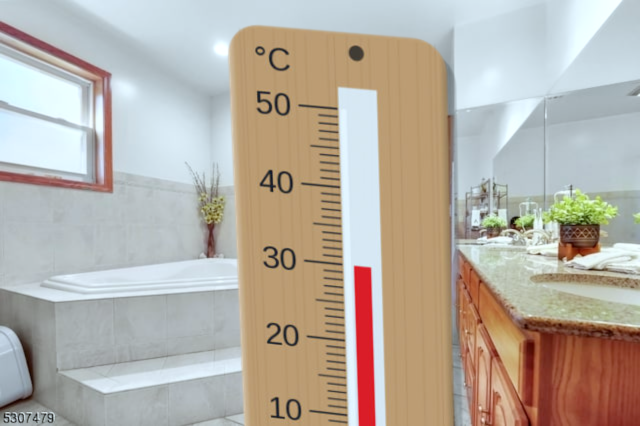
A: 30 °C
